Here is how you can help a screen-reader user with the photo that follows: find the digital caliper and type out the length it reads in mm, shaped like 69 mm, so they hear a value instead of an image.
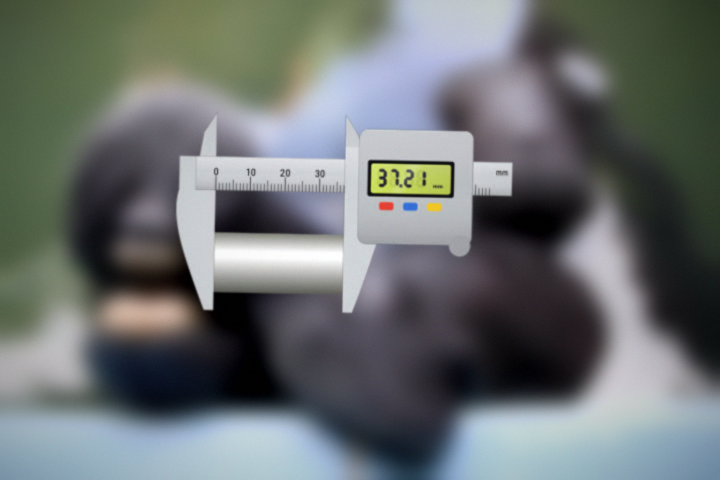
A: 37.21 mm
